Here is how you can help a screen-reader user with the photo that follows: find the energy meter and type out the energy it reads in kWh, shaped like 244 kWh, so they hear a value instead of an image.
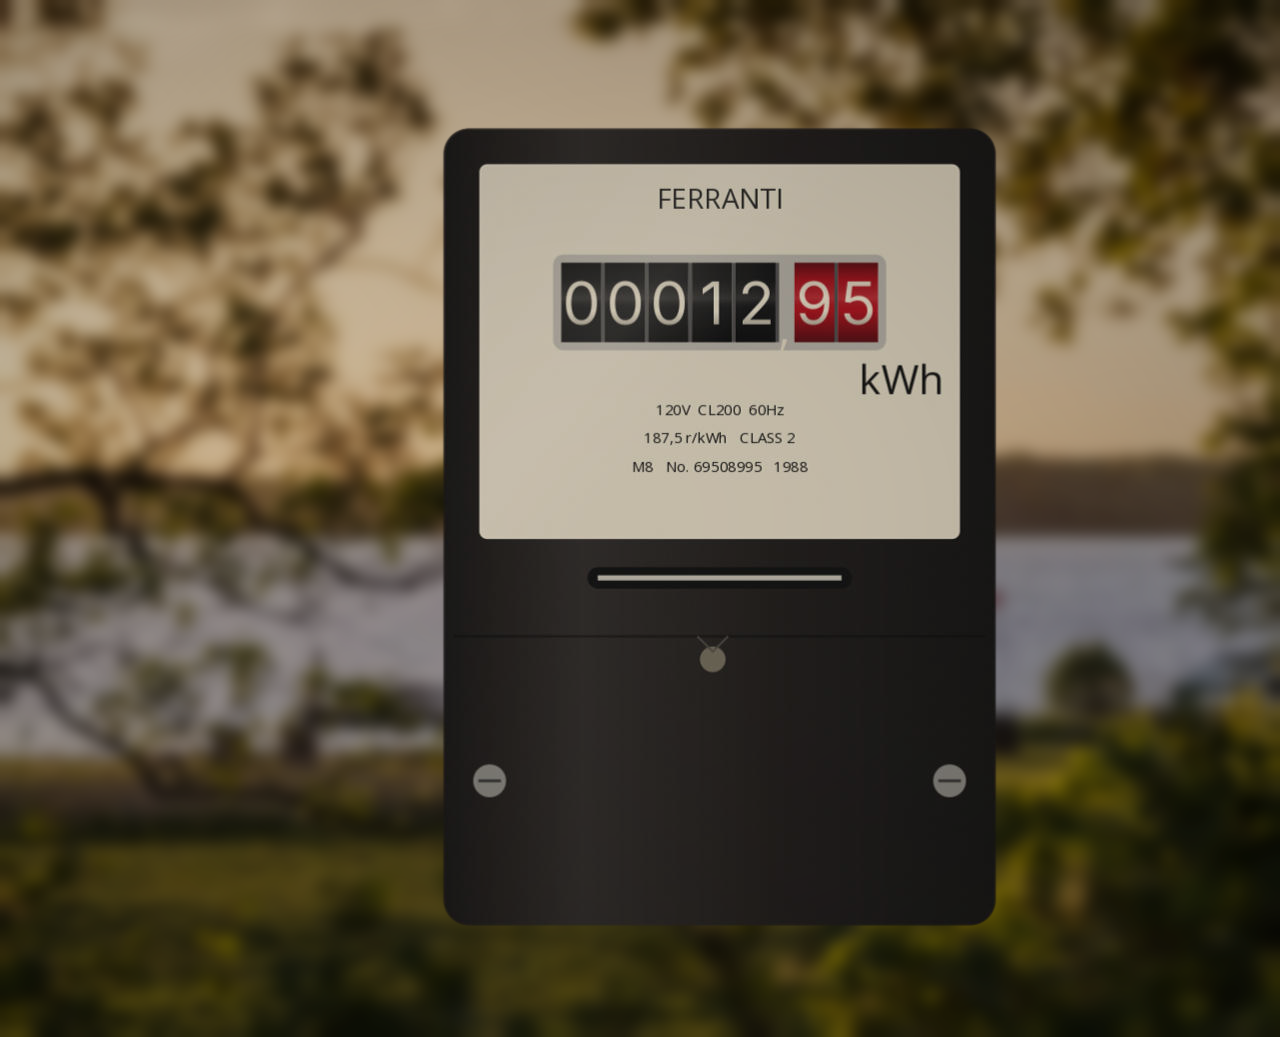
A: 12.95 kWh
